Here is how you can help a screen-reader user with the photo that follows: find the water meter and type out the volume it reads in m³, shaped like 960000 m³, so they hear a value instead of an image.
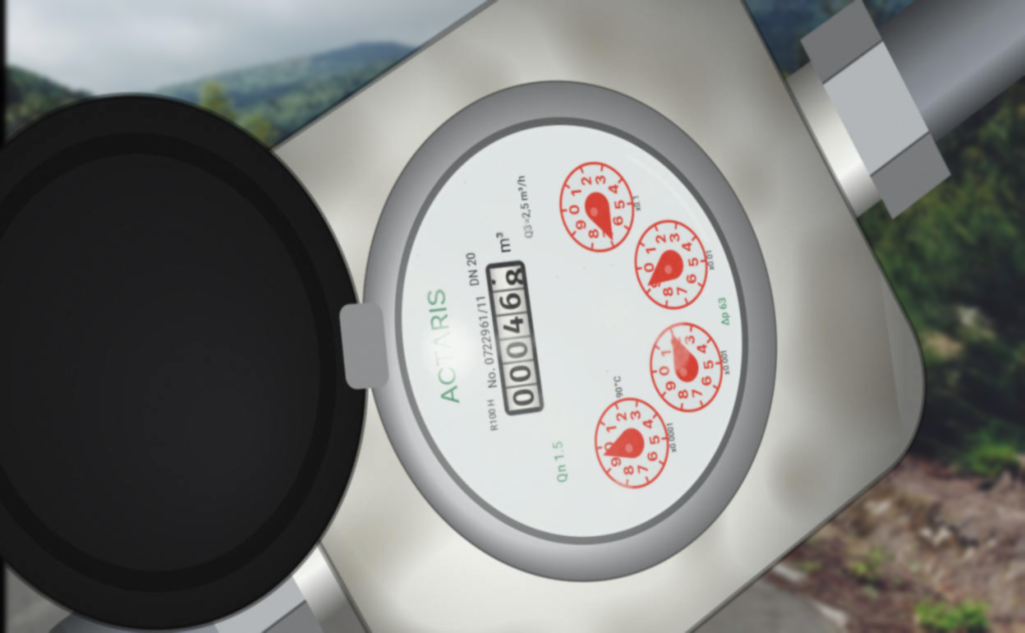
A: 467.6919 m³
